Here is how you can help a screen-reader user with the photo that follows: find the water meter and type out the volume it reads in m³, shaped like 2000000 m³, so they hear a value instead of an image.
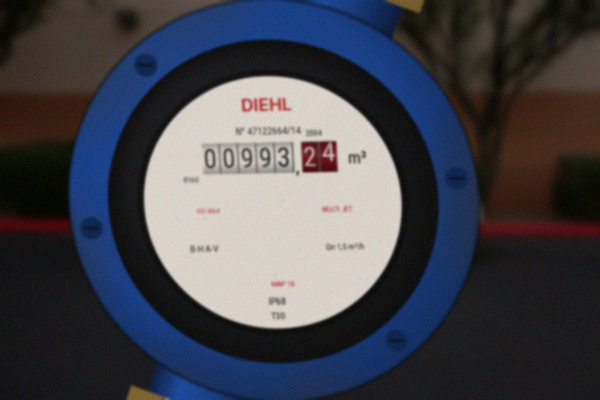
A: 993.24 m³
